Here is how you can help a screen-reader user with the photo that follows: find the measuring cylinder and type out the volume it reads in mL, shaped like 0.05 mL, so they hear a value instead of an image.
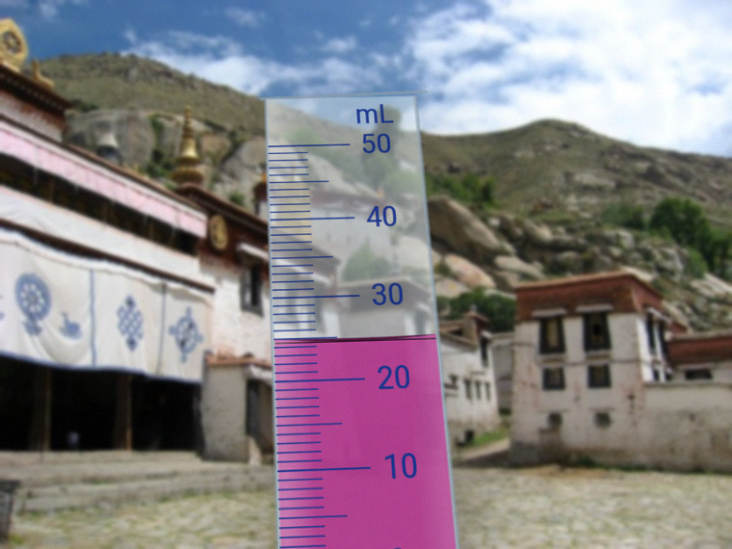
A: 24.5 mL
